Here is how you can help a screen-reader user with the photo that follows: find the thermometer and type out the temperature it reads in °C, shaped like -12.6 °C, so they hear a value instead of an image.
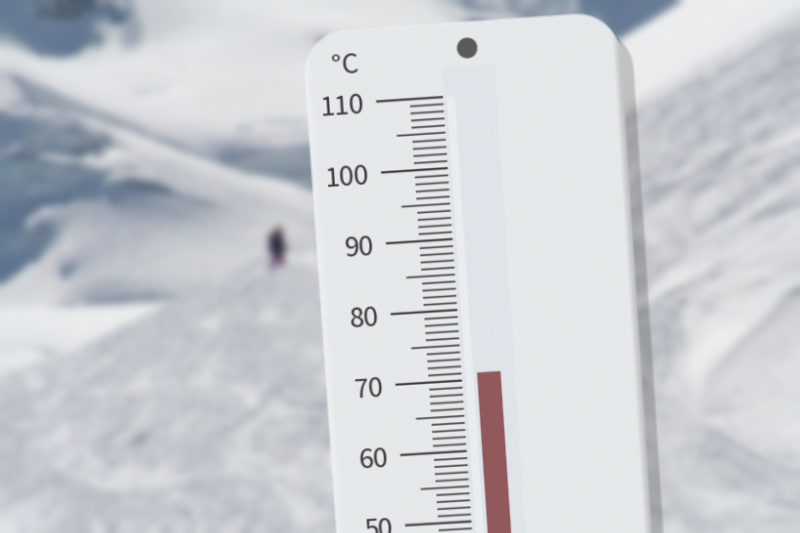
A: 71 °C
